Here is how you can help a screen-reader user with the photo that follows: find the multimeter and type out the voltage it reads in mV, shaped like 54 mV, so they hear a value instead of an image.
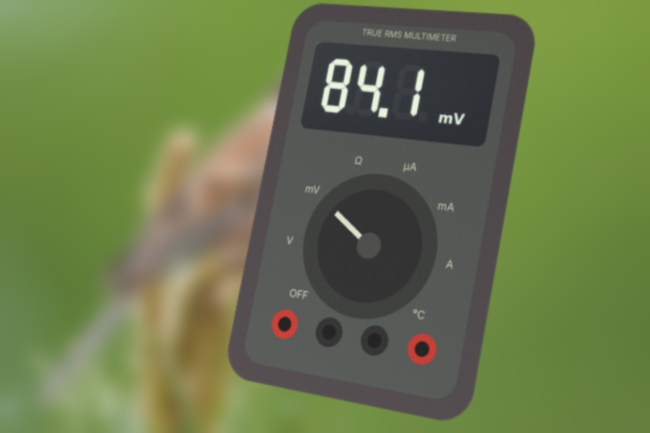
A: 84.1 mV
